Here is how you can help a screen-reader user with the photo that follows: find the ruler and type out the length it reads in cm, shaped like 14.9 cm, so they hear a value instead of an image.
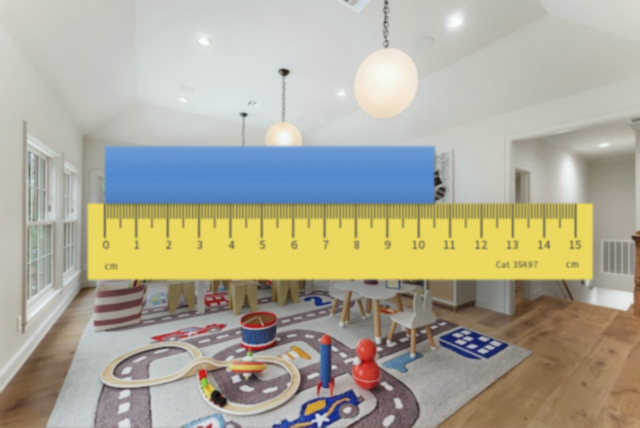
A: 10.5 cm
